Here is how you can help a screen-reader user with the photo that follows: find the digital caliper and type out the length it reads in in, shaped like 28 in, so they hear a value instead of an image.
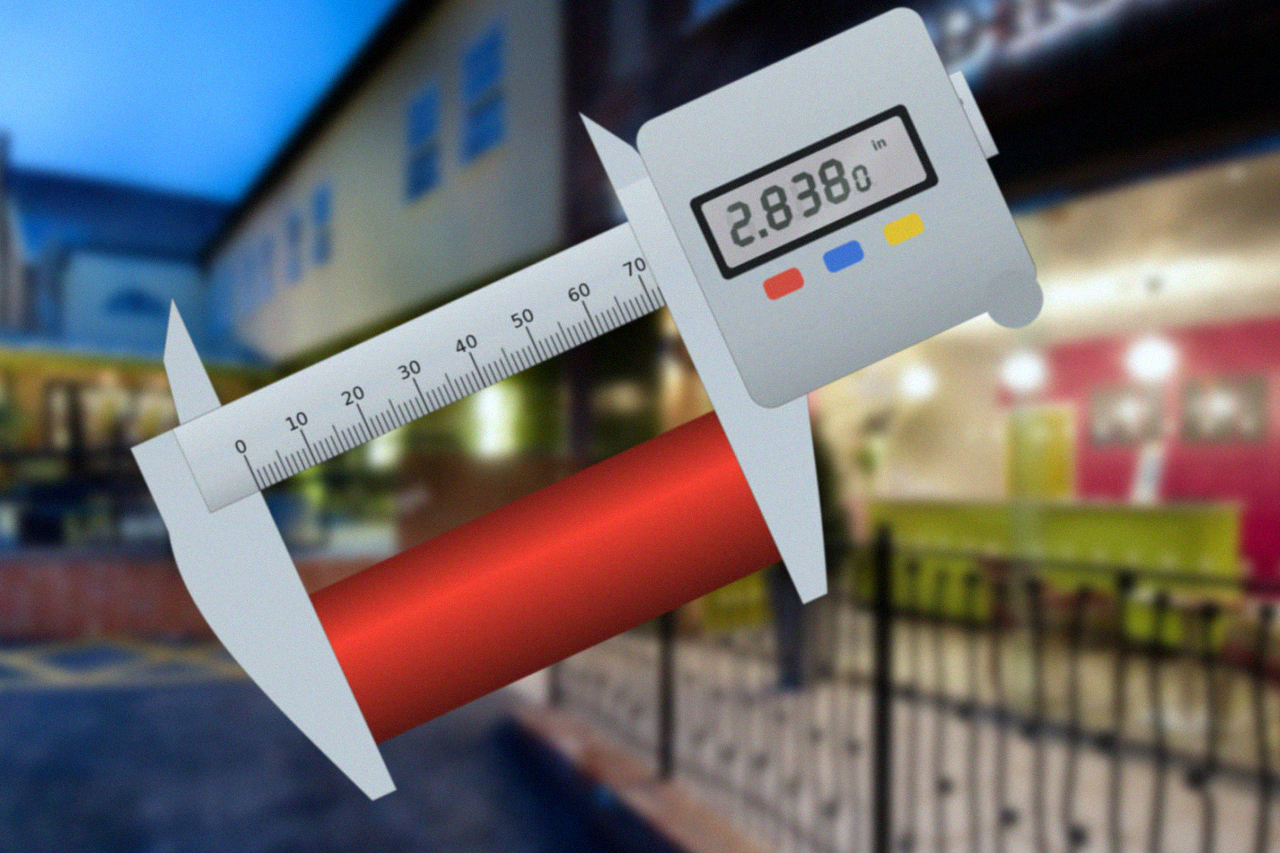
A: 2.8380 in
